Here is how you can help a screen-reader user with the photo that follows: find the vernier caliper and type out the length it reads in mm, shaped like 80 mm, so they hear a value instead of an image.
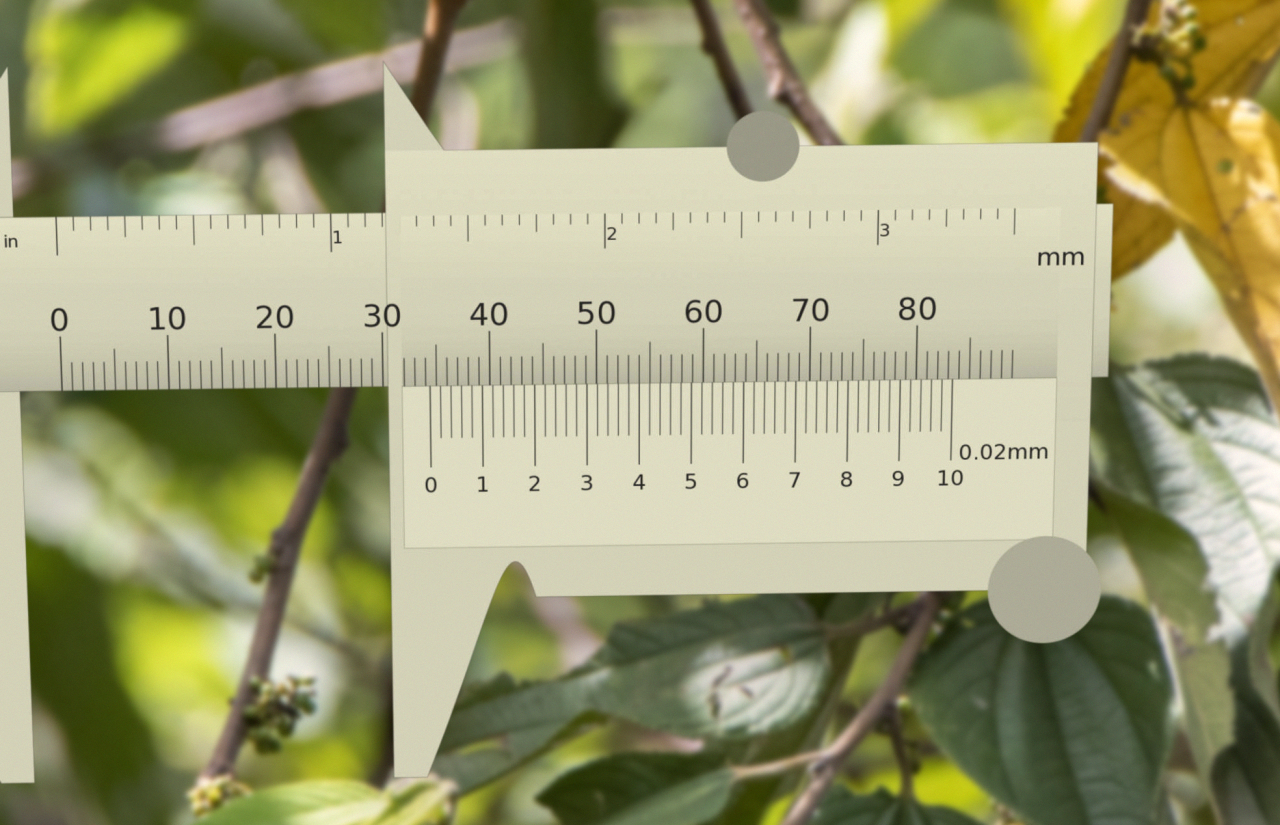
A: 34.4 mm
